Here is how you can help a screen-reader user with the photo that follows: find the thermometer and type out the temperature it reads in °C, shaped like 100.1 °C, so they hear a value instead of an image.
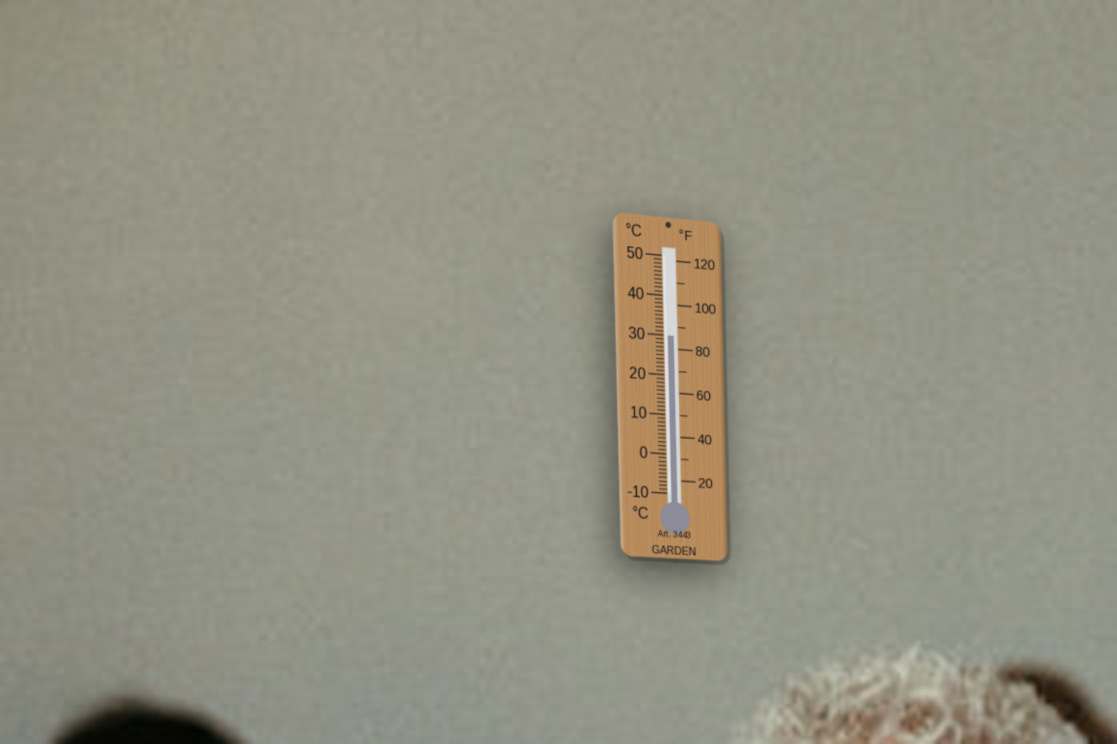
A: 30 °C
